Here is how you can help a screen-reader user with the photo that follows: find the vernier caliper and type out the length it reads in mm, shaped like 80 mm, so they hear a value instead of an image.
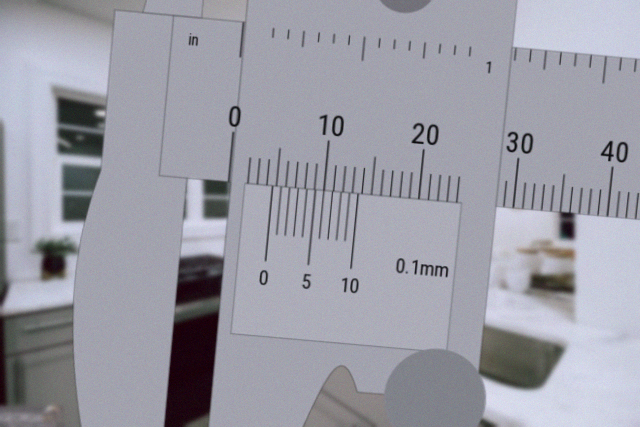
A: 4.6 mm
